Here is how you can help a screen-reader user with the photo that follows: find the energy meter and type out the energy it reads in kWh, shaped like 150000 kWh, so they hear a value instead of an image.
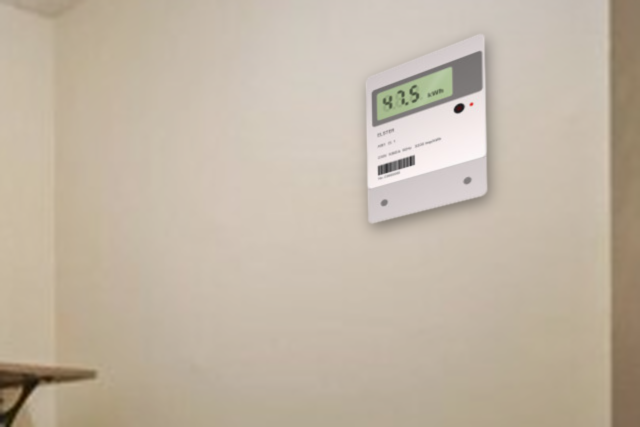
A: 47.5 kWh
